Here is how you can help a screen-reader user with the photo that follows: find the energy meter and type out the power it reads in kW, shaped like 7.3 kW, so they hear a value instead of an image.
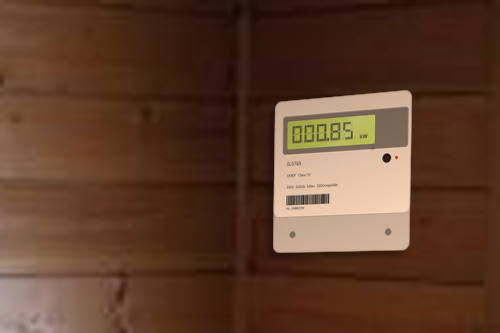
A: 0.85 kW
